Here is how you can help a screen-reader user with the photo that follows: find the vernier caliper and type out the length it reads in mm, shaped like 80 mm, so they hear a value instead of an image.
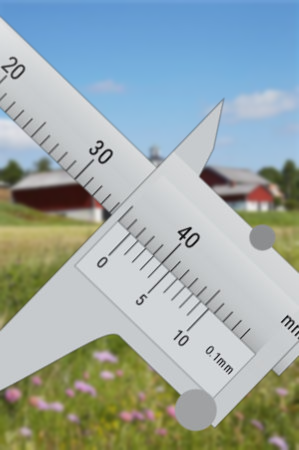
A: 36.4 mm
